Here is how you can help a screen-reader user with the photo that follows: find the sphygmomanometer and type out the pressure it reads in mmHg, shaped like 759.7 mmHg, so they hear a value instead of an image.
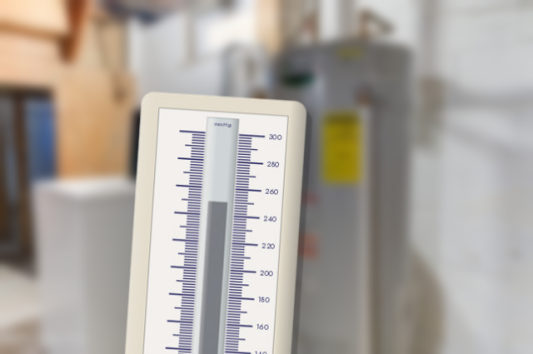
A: 250 mmHg
